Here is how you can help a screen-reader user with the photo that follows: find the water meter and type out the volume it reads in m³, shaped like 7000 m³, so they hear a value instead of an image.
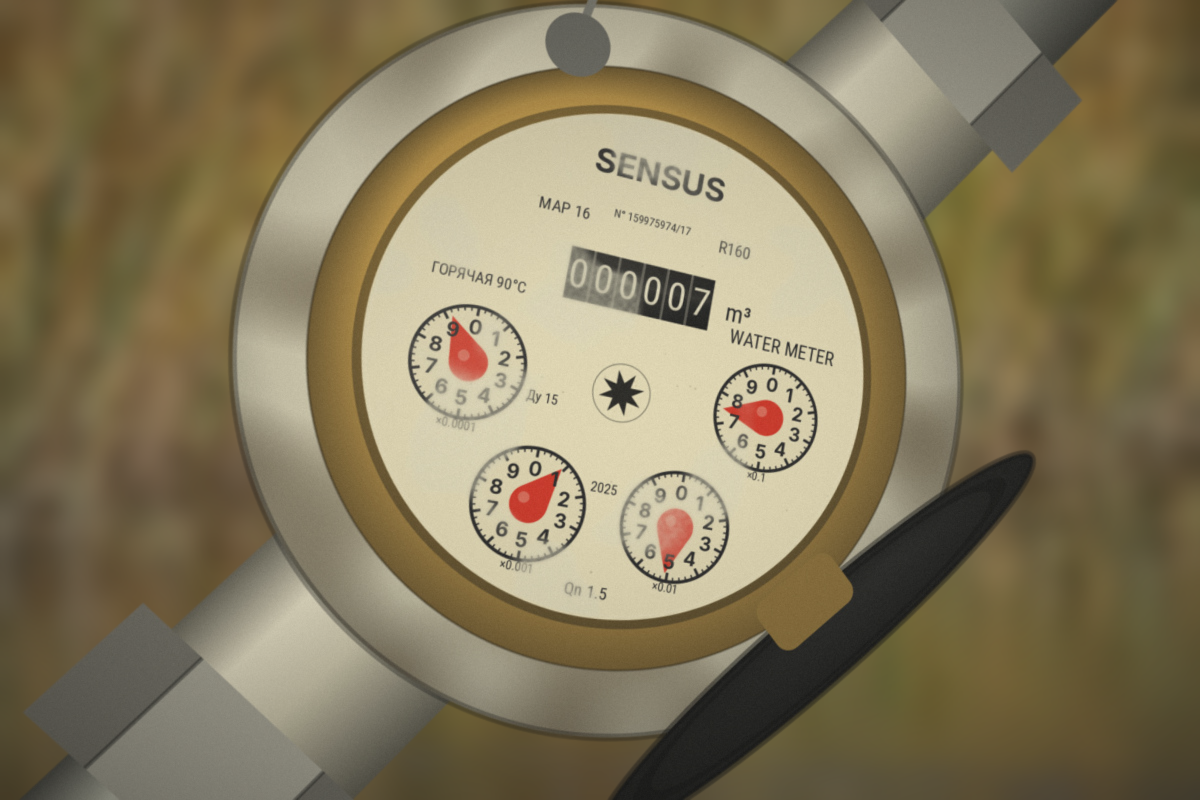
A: 7.7509 m³
